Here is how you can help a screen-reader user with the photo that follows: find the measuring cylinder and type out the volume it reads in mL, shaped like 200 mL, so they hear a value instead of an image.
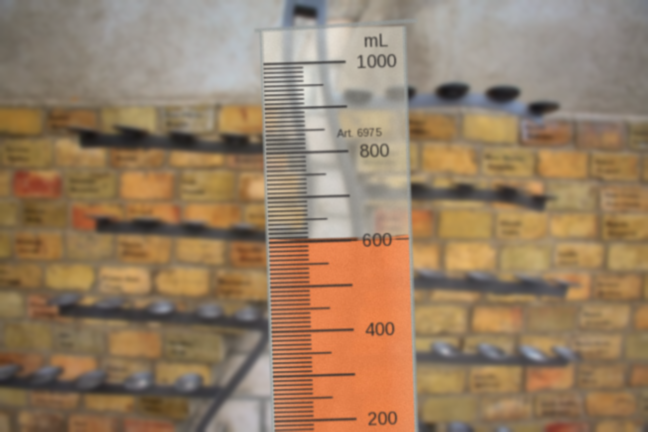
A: 600 mL
